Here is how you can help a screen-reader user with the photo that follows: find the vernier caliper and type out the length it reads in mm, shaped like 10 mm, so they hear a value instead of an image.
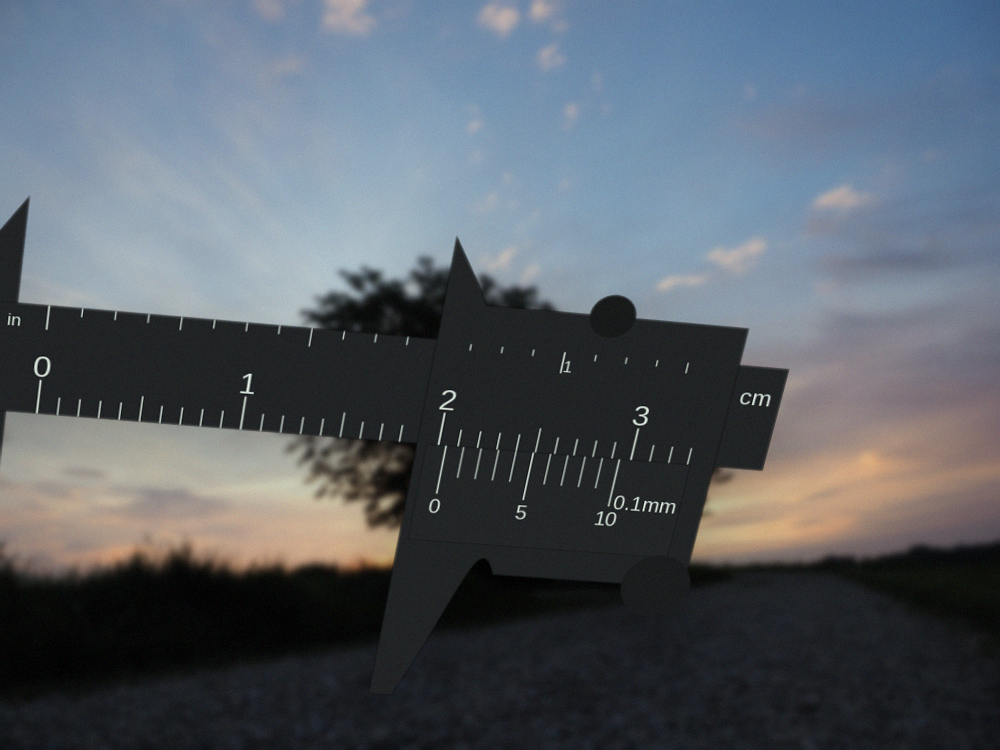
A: 20.4 mm
